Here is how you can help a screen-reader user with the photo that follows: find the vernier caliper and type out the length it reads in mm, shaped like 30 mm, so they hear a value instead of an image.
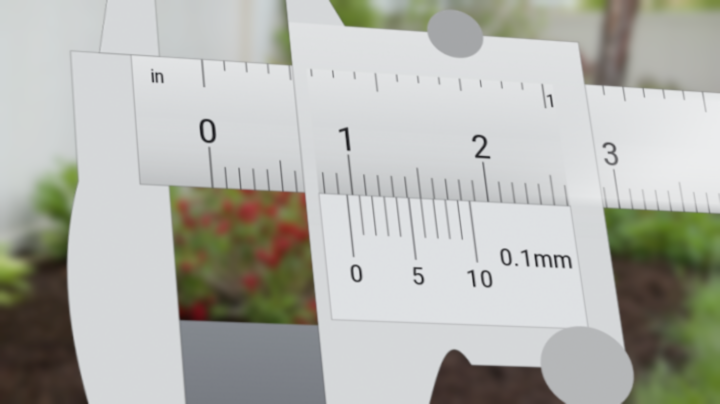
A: 9.6 mm
